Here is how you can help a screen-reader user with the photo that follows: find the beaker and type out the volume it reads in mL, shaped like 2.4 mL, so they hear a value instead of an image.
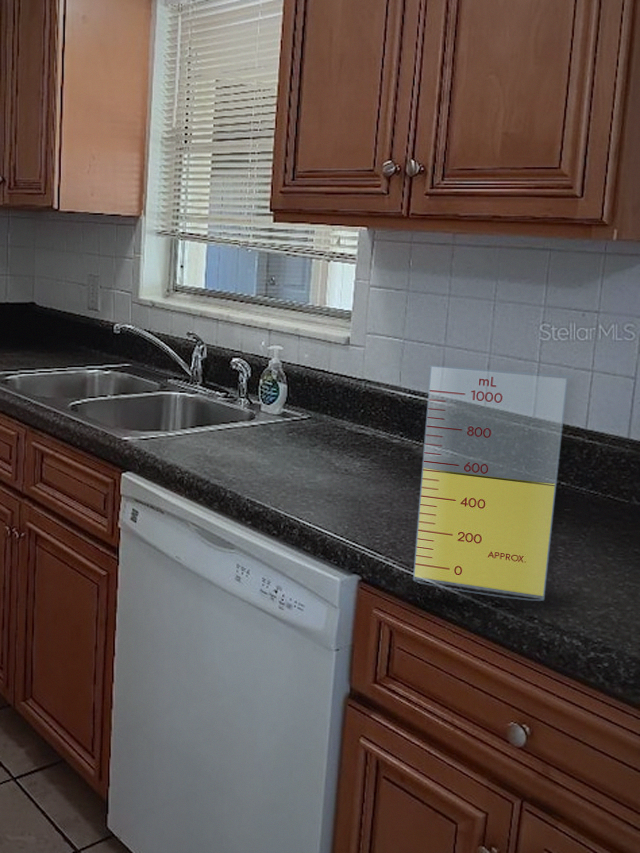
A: 550 mL
